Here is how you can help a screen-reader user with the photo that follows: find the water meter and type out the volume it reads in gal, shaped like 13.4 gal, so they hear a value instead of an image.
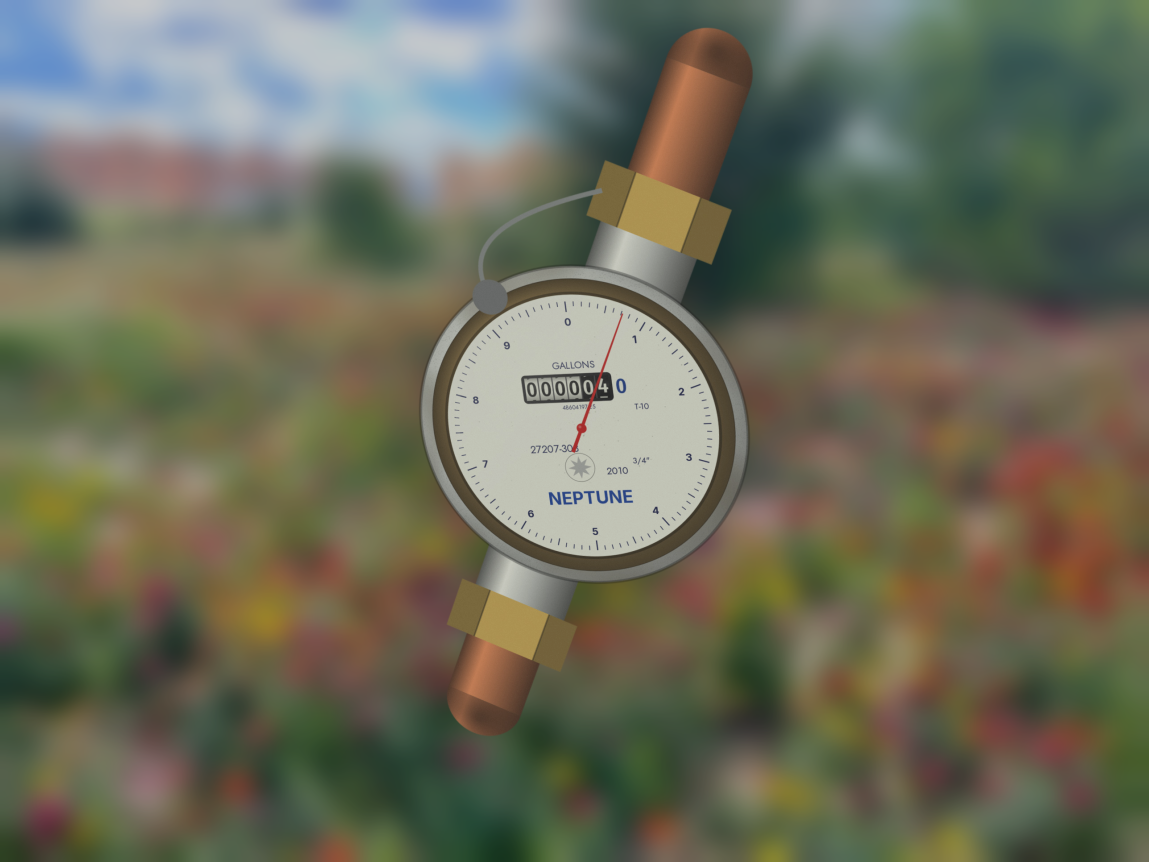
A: 40.7 gal
